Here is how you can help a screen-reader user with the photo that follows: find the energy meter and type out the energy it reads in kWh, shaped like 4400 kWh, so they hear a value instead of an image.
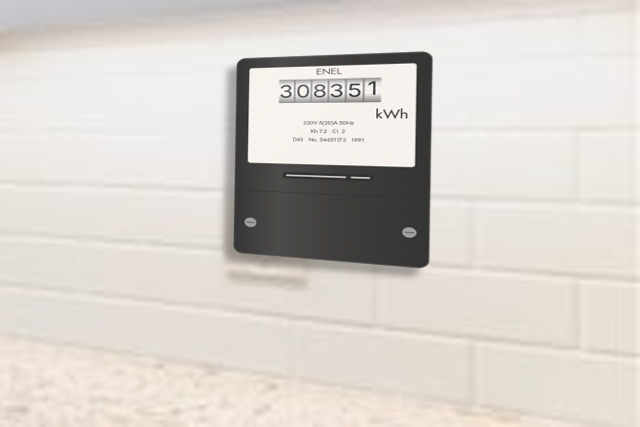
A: 308351 kWh
